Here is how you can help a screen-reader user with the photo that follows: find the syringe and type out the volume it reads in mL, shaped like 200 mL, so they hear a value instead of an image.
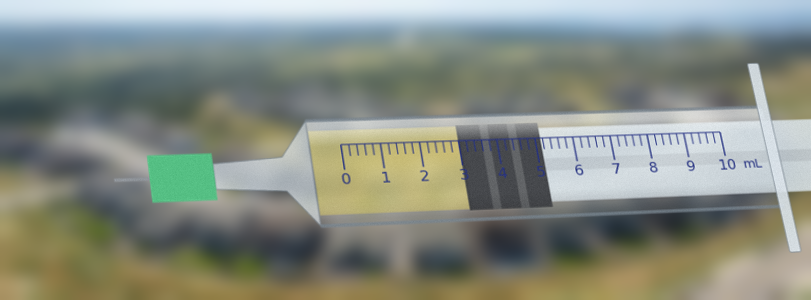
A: 3 mL
